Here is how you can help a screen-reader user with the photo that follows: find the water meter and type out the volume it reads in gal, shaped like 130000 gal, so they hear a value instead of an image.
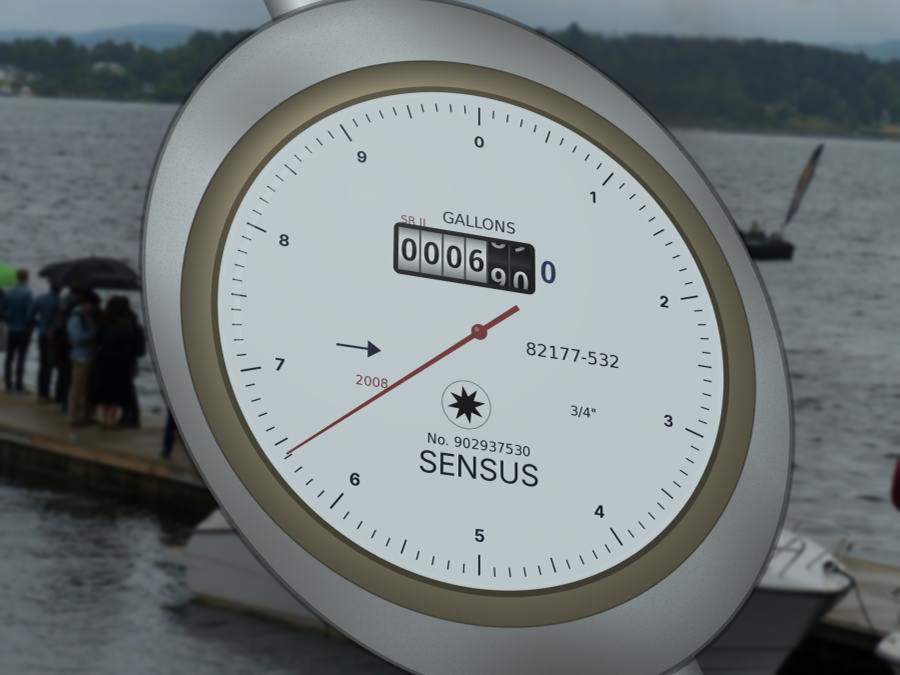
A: 6896.4 gal
